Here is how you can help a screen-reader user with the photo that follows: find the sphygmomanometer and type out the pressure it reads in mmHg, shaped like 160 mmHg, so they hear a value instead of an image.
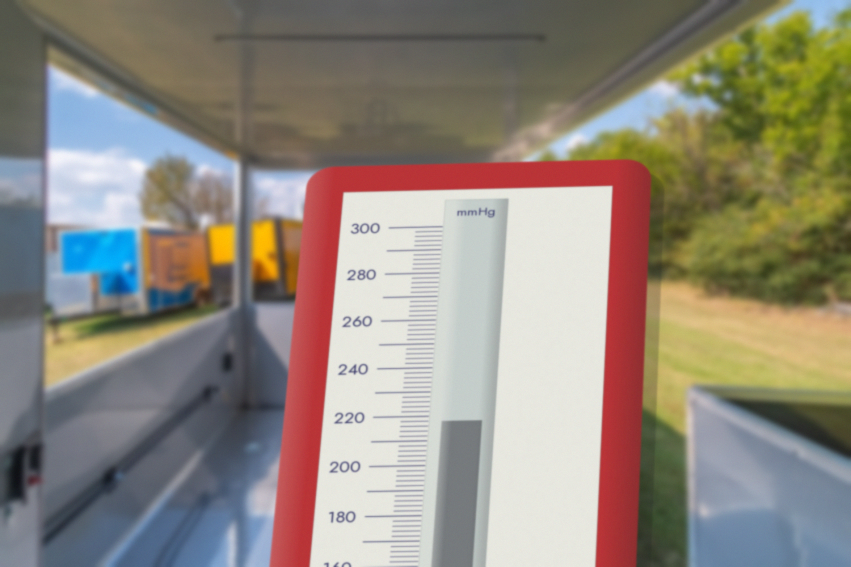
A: 218 mmHg
